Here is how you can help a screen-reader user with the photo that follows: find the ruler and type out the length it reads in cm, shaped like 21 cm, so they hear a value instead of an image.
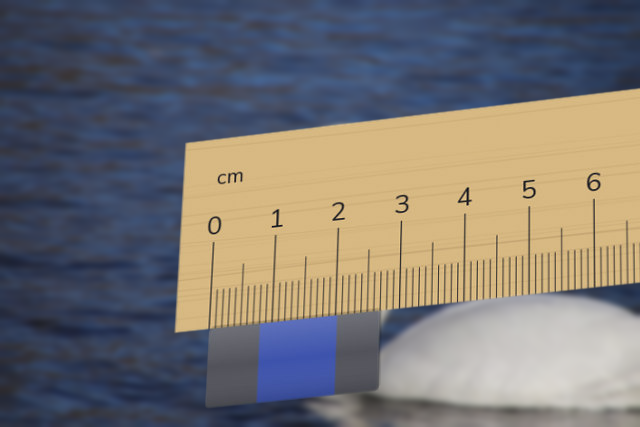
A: 2.7 cm
